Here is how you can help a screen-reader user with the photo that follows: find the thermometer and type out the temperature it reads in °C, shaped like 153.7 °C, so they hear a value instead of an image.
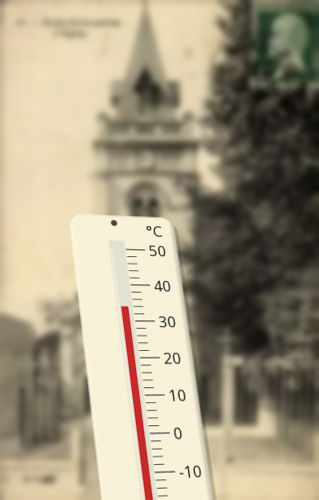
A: 34 °C
